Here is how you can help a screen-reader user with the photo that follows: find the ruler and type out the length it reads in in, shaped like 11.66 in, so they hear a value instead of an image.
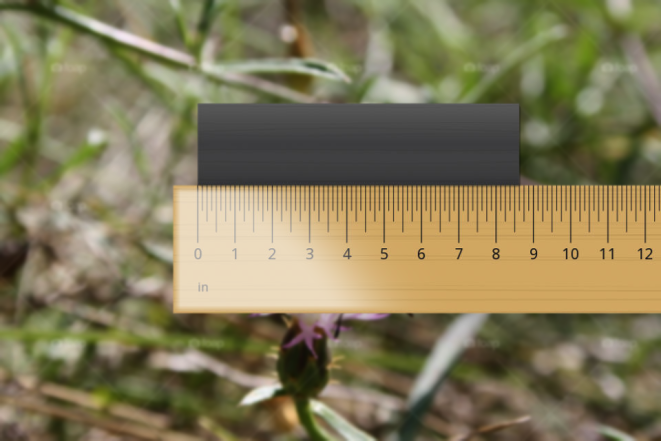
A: 8.625 in
